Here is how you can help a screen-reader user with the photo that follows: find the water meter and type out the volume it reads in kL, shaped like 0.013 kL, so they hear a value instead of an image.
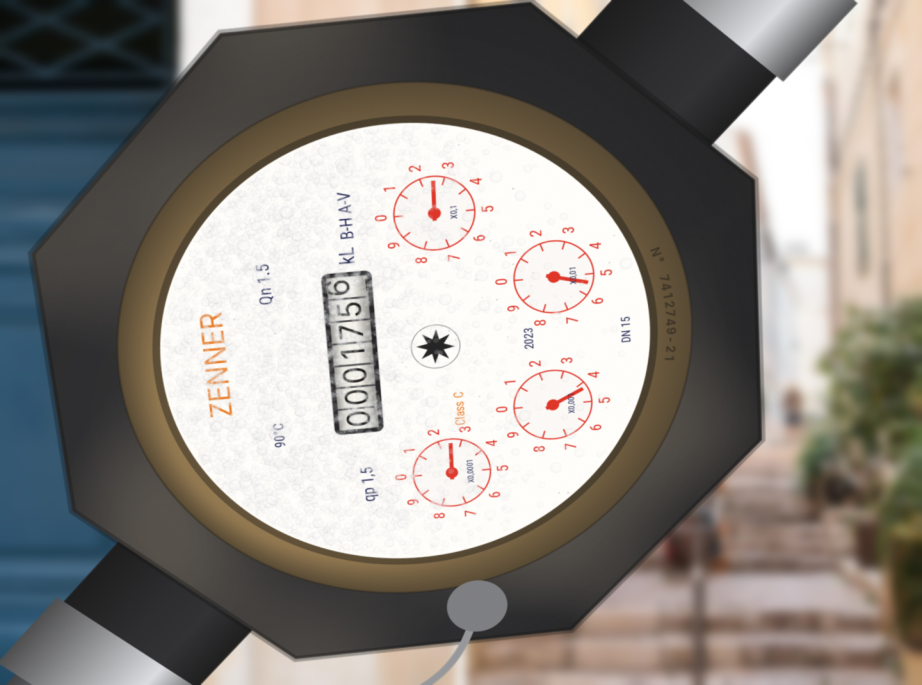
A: 1756.2542 kL
